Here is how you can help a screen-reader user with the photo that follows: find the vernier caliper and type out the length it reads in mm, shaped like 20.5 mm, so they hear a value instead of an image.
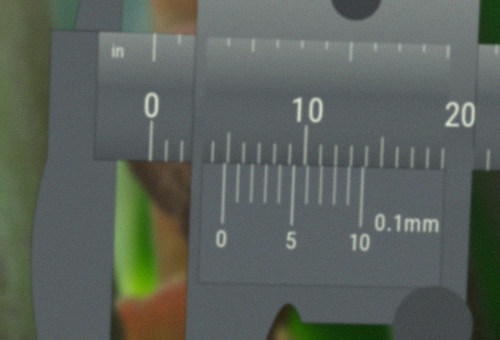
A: 4.8 mm
